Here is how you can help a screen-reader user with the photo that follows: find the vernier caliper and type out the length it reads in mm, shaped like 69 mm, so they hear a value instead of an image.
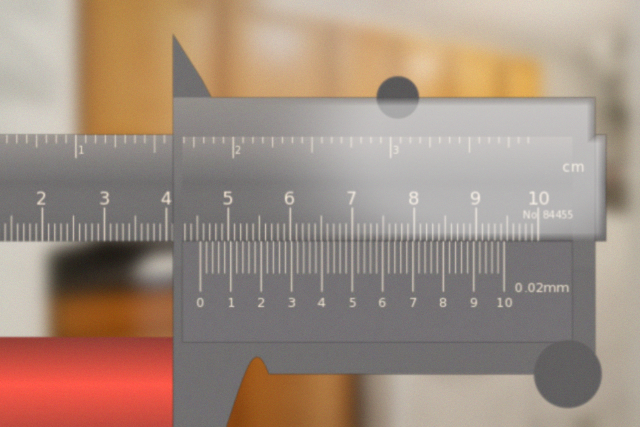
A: 45.5 mm
